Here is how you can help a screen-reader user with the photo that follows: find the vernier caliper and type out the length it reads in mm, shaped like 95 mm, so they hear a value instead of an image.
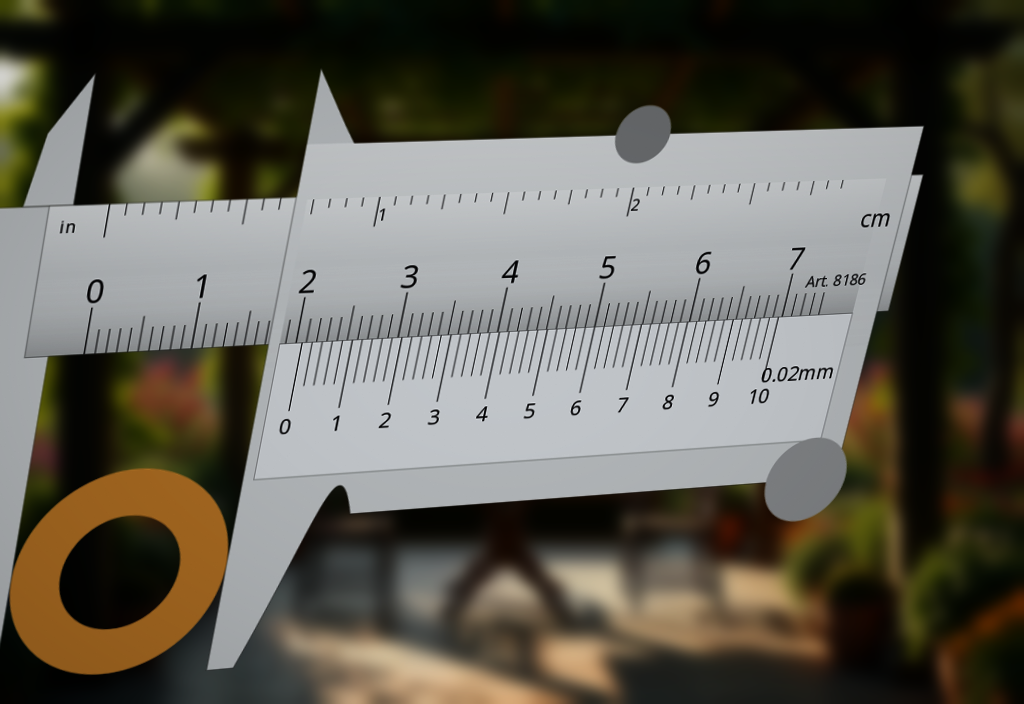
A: 20.6 mm
